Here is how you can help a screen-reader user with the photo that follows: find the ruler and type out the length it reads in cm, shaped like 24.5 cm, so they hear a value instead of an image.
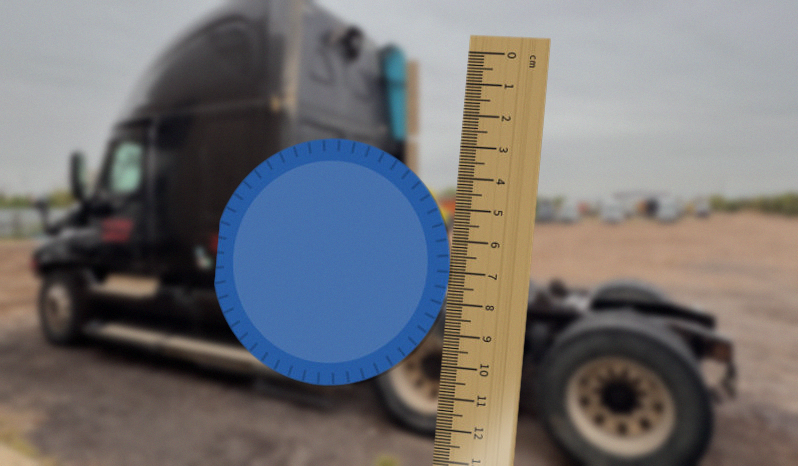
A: 8 cm
